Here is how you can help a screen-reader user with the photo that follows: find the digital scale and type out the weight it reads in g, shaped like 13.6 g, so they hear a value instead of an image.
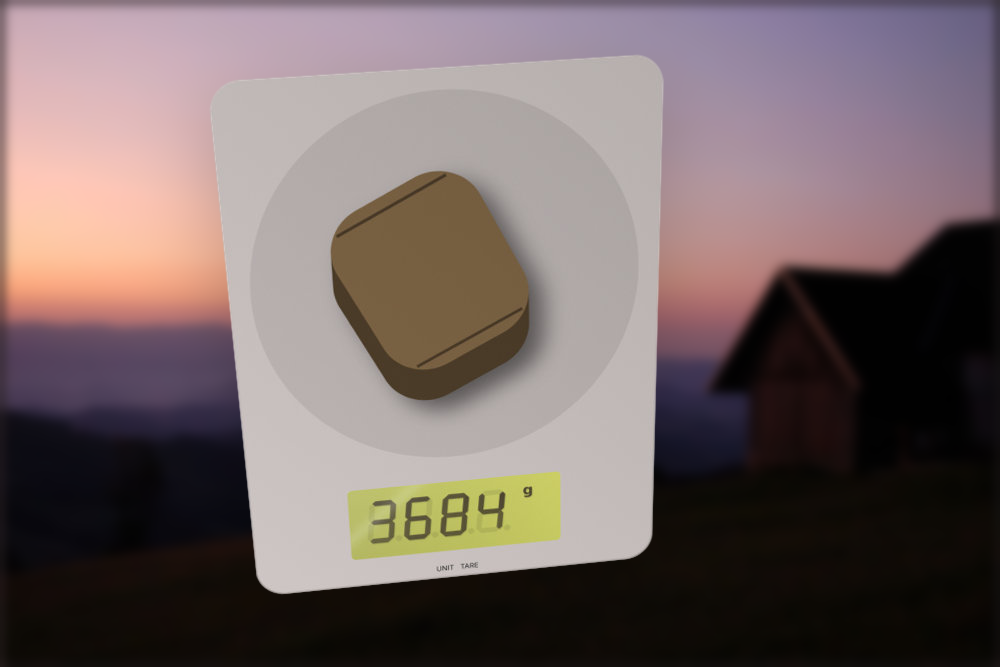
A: 3684 g
